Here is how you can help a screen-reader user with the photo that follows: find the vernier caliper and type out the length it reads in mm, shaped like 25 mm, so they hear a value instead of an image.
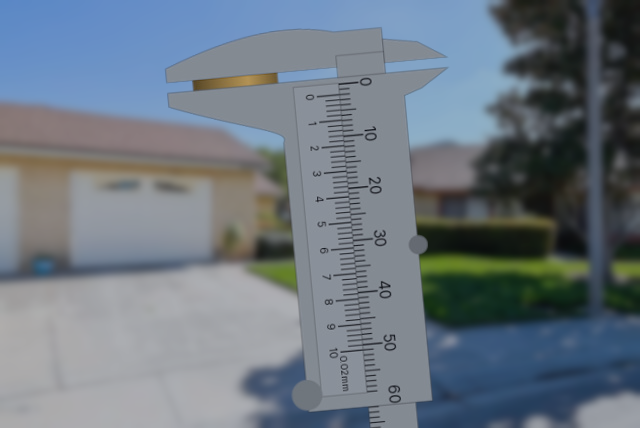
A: 2.0 mm
